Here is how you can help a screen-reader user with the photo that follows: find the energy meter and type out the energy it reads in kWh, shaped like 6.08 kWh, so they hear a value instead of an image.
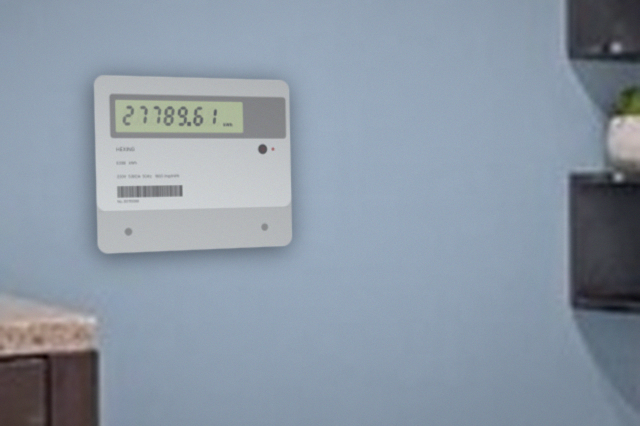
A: 27789.61 kWh
